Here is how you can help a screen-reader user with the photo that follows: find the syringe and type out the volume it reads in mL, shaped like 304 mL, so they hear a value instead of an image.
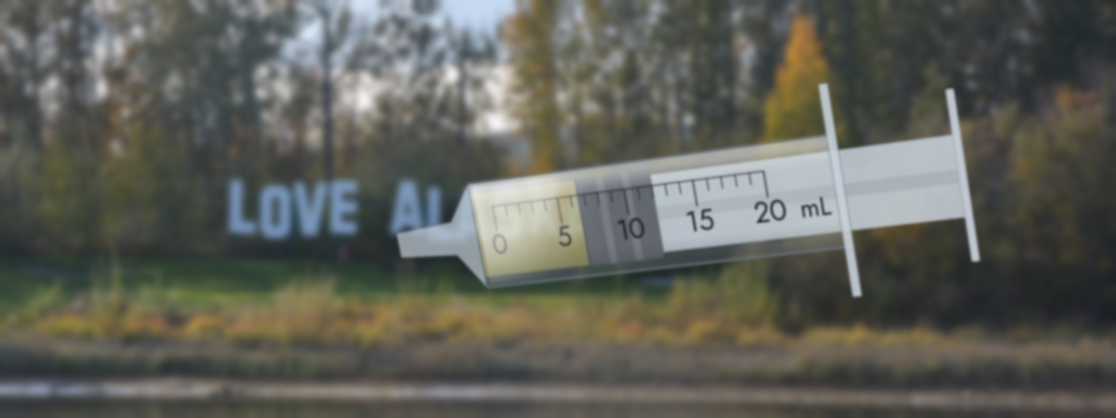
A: 6.5 mL
